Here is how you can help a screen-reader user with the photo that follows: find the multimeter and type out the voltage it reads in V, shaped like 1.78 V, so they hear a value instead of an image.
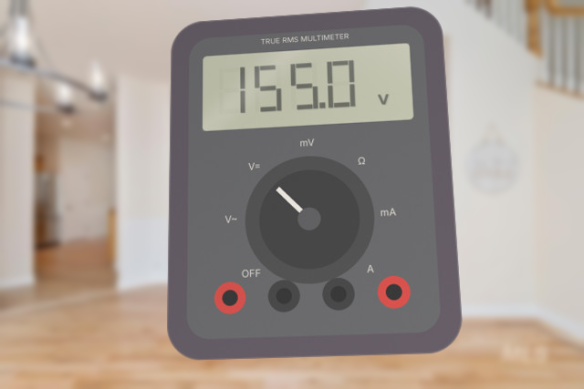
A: 155.0 V
